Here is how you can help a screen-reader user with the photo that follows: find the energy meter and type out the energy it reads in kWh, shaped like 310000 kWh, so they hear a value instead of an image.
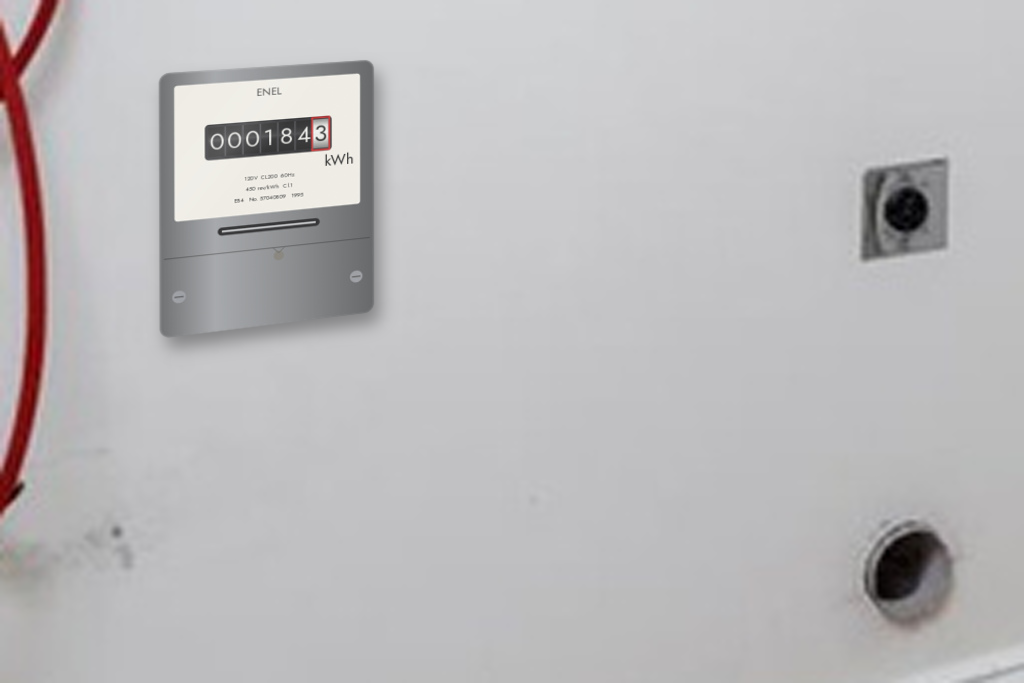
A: 184.3 kWh
